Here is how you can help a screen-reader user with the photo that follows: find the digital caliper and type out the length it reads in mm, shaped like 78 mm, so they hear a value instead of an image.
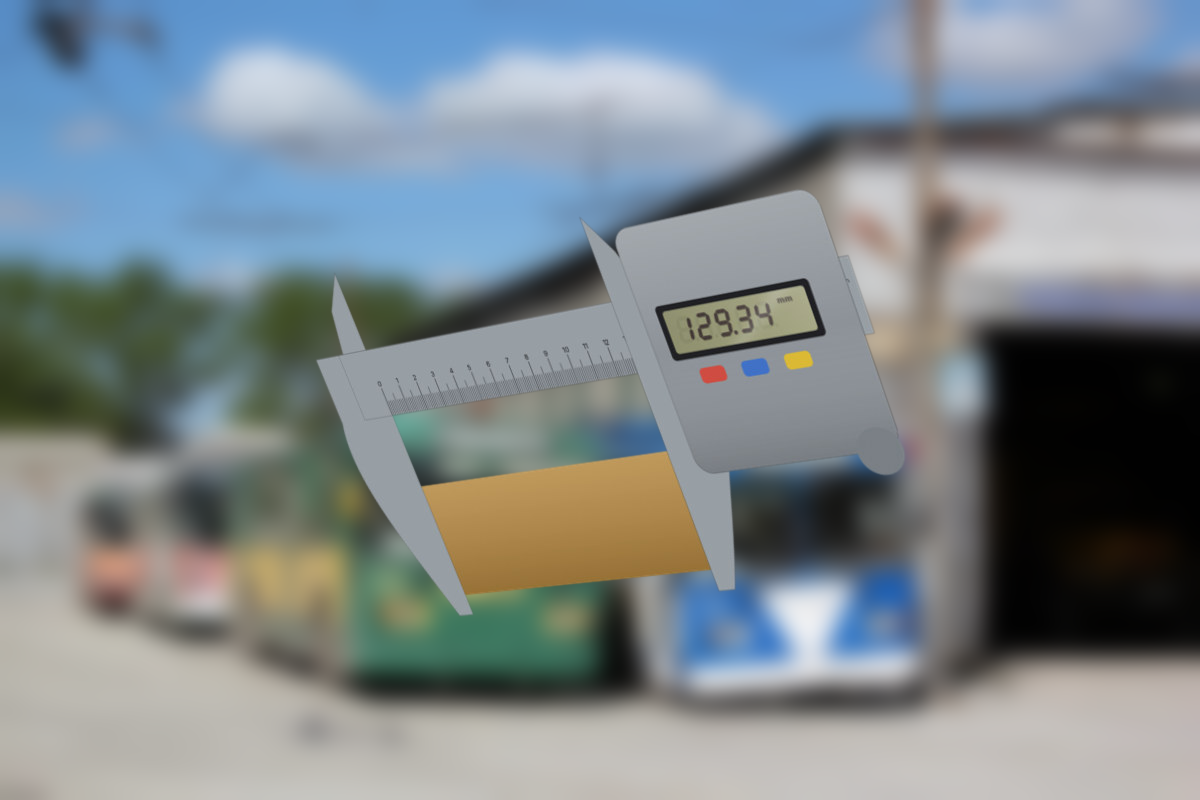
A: 129.34 mm
